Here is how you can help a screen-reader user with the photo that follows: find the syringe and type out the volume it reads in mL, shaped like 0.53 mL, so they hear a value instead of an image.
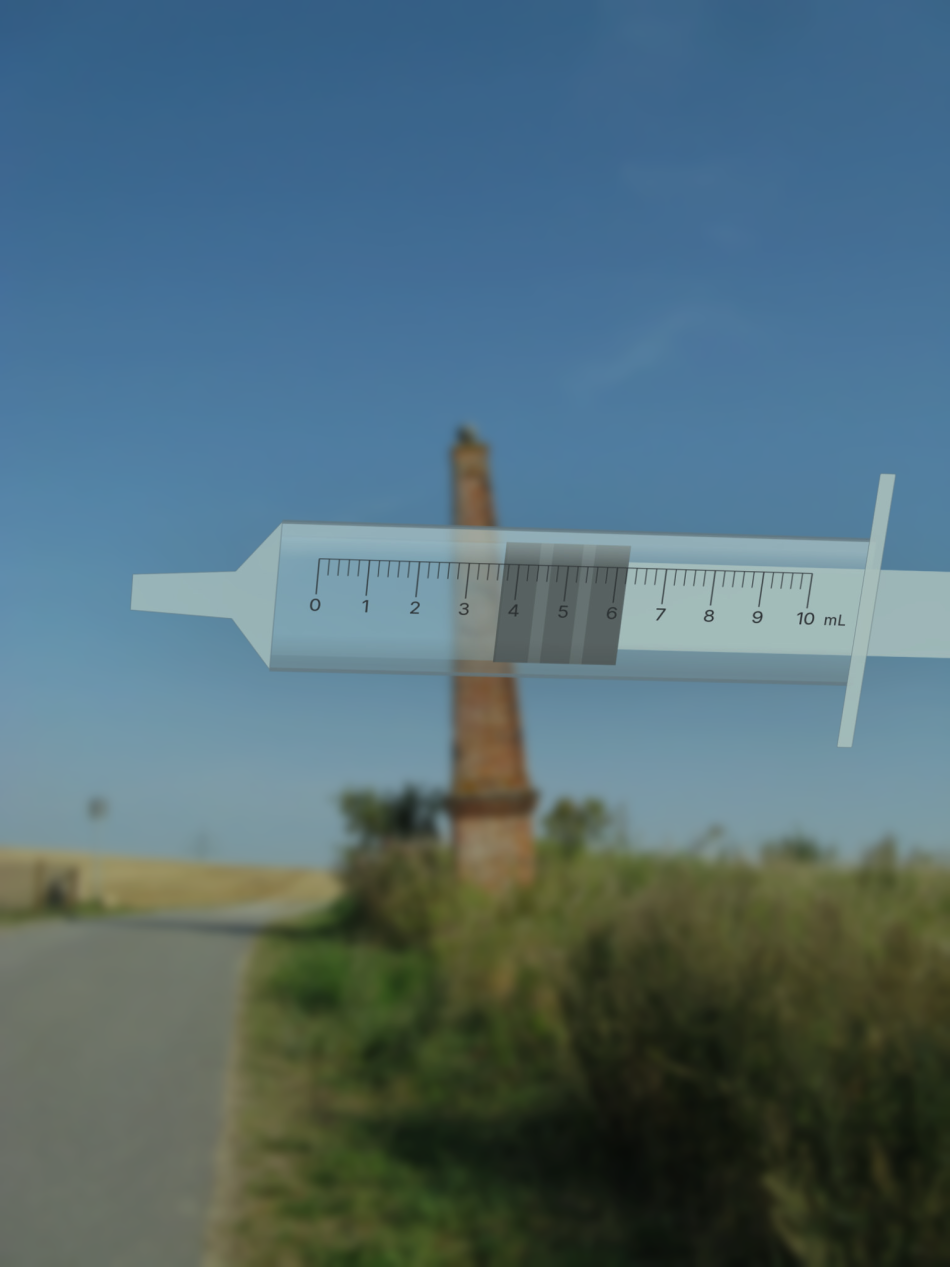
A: 3.7 mL
